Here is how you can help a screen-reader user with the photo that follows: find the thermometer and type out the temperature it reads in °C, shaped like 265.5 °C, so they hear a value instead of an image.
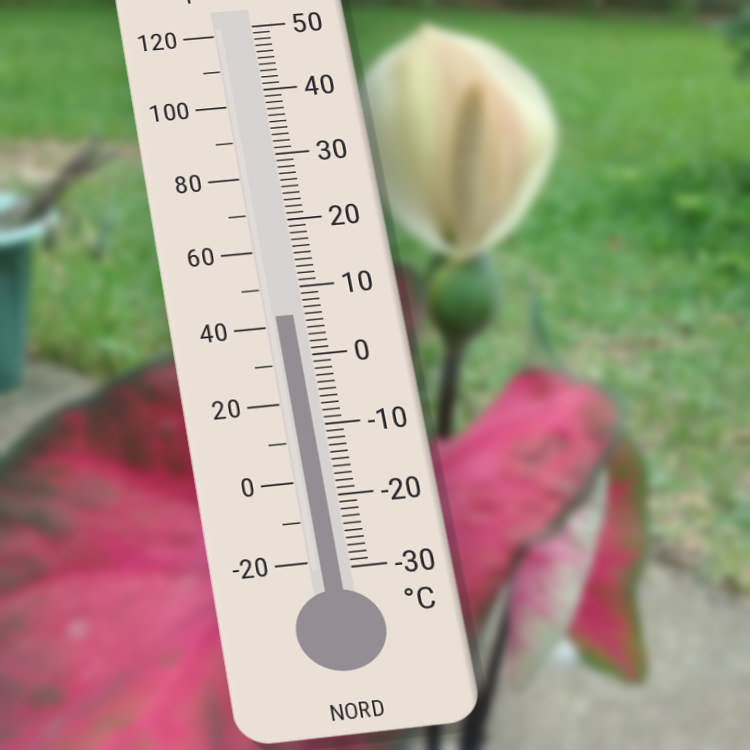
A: 6 °C
